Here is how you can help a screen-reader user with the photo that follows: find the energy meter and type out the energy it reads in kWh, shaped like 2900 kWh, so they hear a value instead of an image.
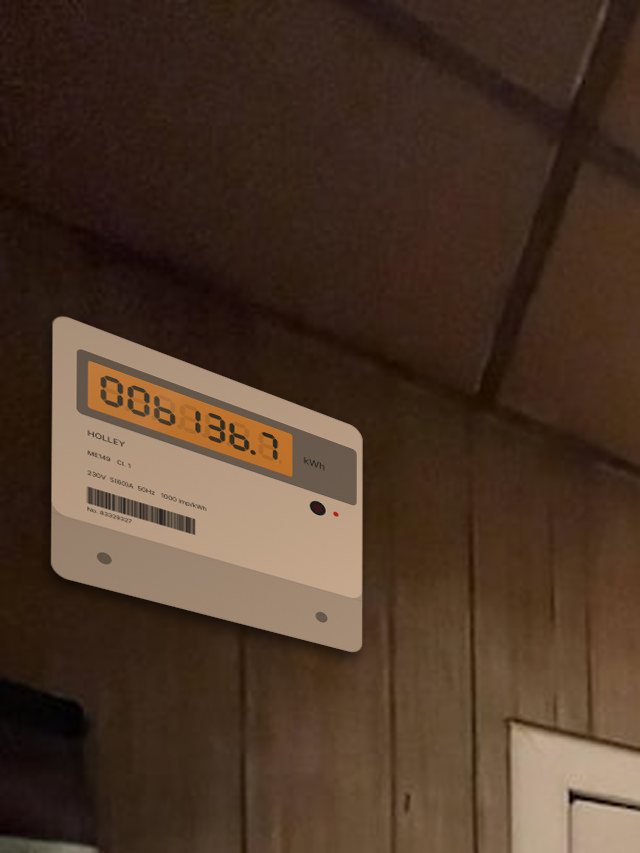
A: 6136.7 kWh
